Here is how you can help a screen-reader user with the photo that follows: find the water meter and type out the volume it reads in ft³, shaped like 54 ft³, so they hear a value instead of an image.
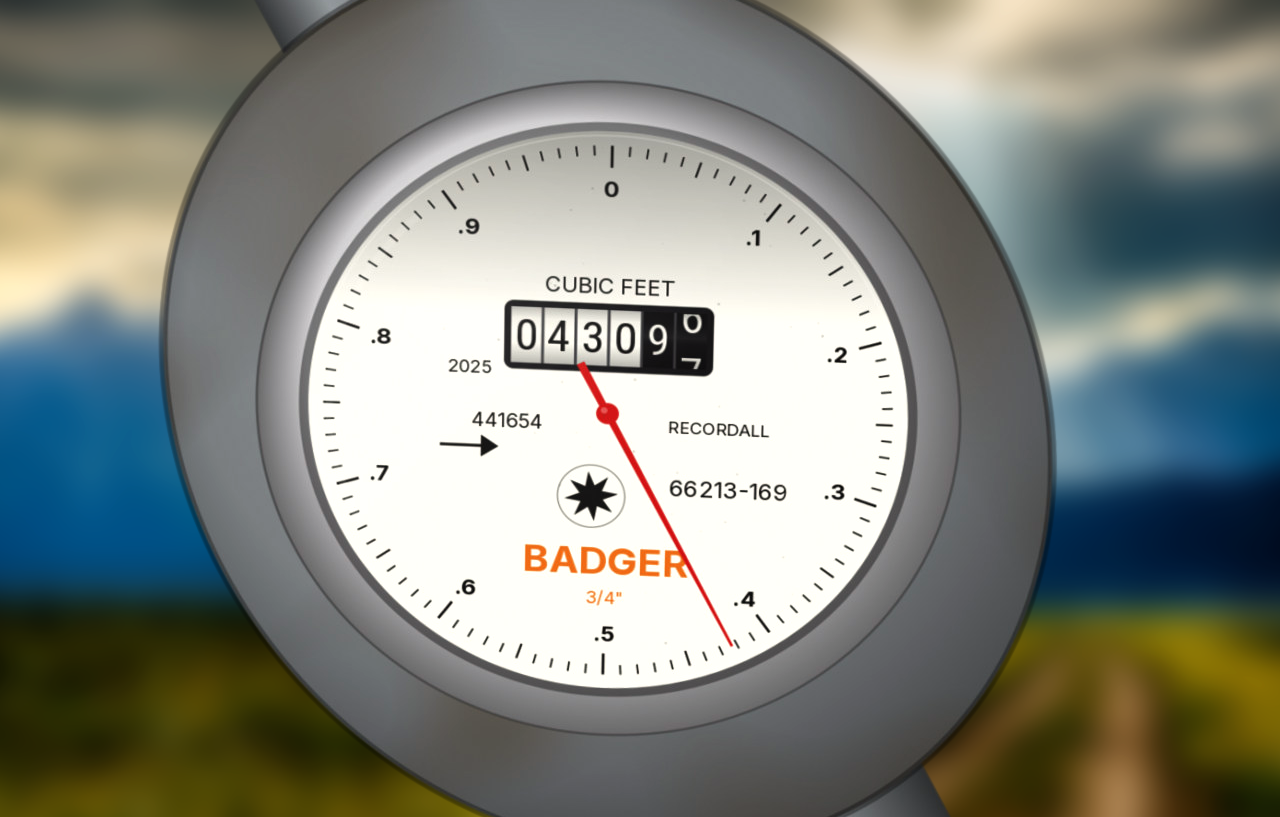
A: 43096.42 ft³
